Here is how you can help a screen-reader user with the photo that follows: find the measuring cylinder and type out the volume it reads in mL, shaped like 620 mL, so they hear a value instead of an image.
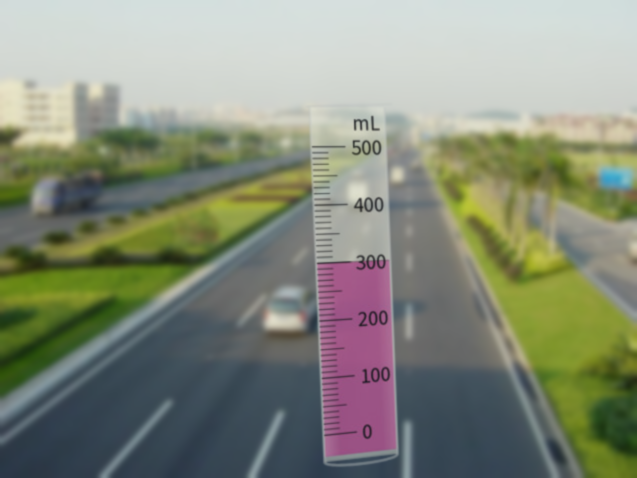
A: 300 mL
